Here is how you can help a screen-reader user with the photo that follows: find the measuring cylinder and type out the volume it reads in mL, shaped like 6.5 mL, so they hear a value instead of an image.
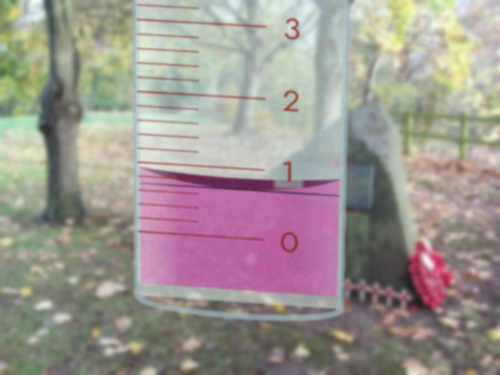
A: 0.7 mL
